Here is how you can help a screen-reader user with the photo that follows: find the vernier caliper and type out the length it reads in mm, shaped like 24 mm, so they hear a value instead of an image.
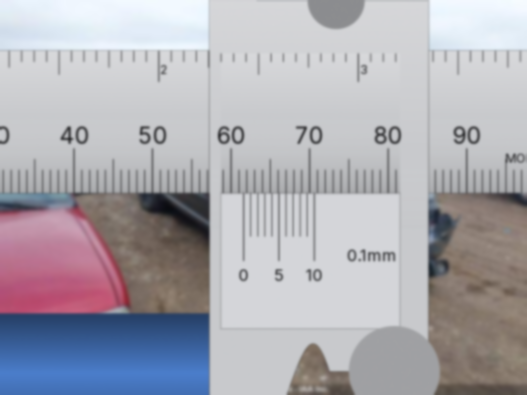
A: 61.6 mm
